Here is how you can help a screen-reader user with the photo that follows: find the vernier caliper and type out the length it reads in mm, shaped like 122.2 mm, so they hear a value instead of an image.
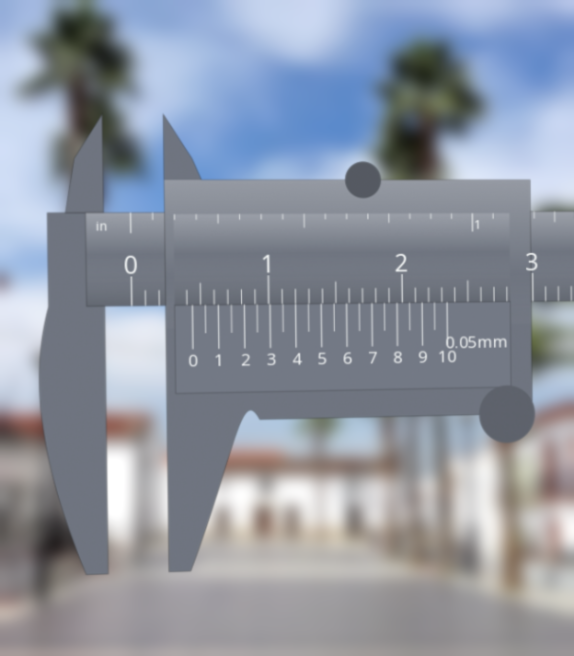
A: 4.4 mm
